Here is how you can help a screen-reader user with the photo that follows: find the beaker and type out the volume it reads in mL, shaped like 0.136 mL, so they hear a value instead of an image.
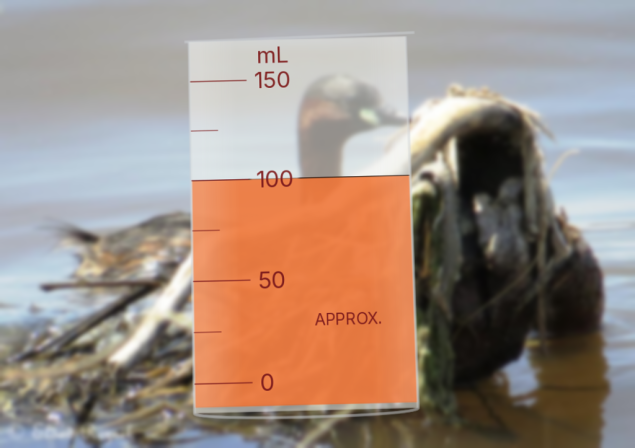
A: 100 mL
